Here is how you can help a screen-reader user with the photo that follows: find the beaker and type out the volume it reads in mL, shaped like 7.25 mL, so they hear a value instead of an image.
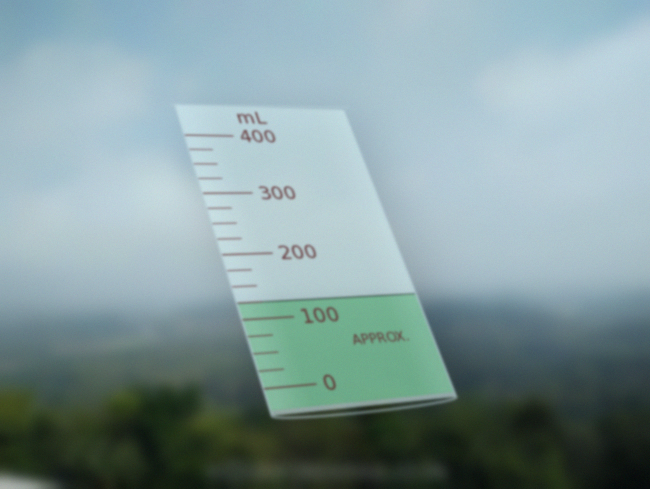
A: 125 mL
